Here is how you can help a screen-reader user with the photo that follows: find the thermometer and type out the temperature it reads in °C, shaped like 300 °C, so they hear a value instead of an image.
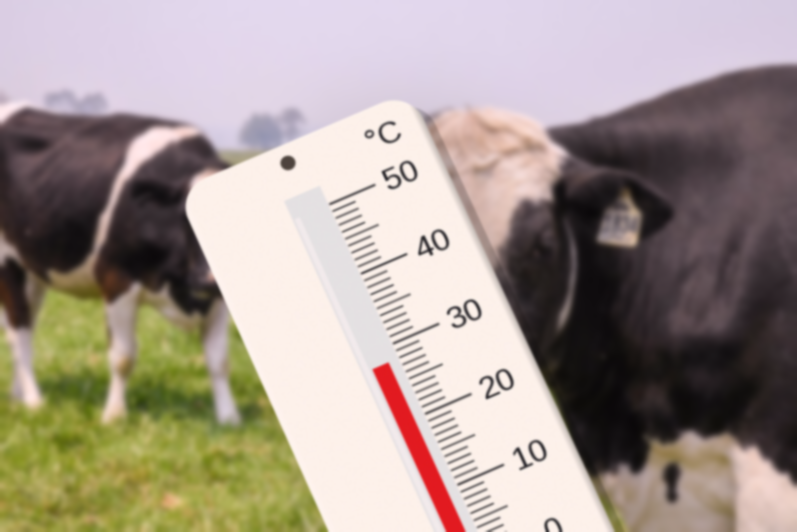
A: 28 °C
